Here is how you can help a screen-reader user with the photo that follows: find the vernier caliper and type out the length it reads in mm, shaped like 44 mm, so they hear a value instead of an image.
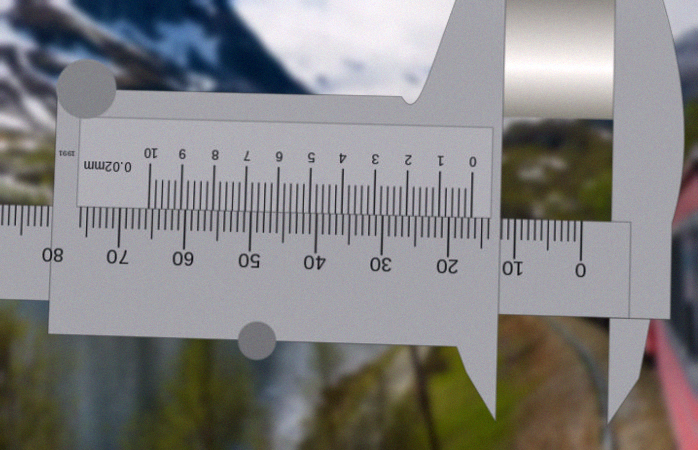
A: 16.6 mm
